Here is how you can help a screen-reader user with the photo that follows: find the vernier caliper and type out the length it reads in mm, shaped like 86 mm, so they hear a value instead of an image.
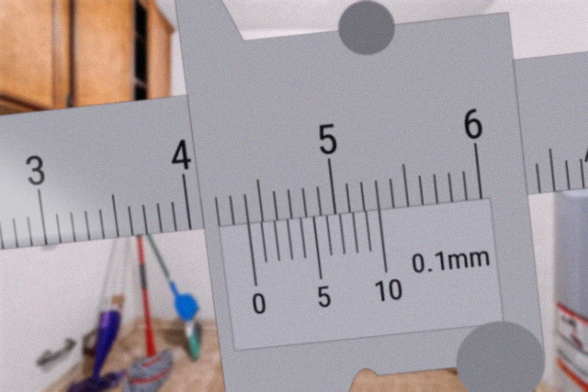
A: 44.0 mm
